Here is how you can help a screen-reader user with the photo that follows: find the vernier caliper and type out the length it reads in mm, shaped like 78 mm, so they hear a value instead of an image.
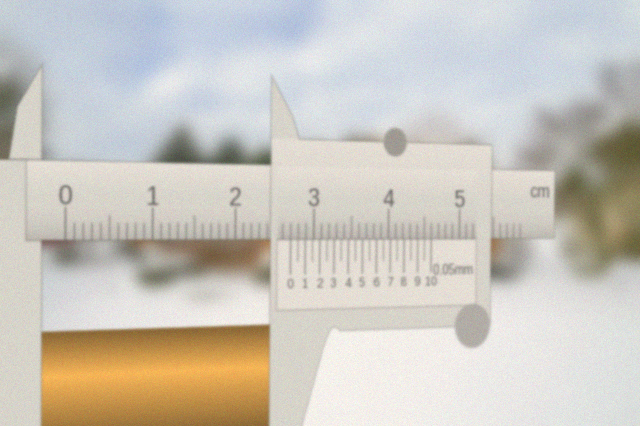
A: 27.0 mm
